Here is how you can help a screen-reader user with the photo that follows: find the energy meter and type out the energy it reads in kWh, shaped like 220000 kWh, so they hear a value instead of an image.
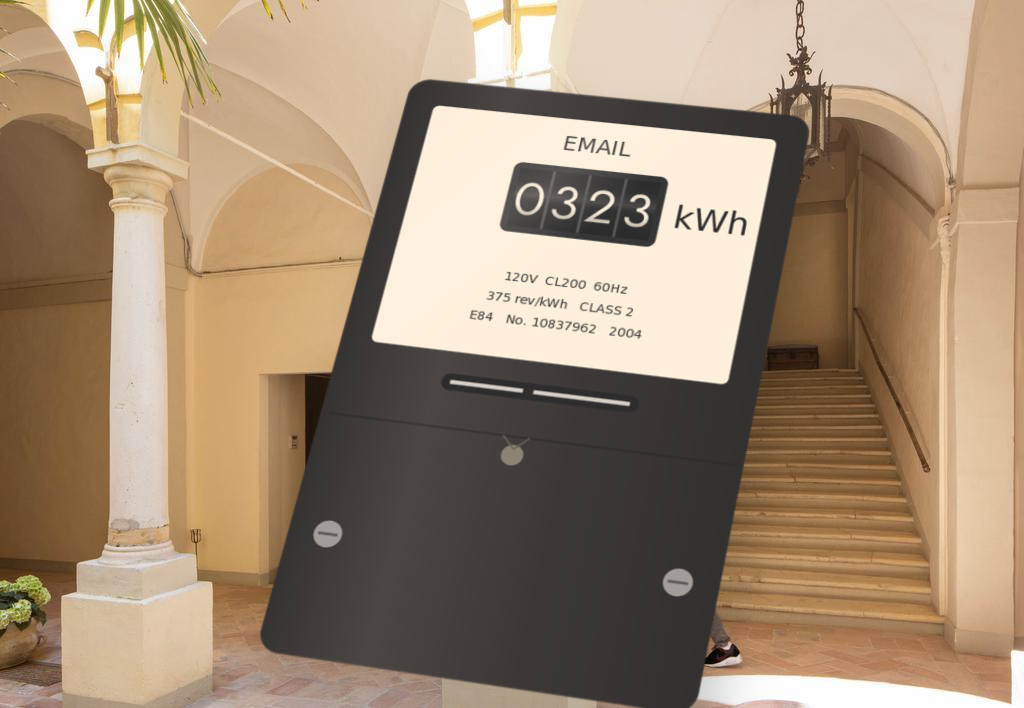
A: 323 kWh
